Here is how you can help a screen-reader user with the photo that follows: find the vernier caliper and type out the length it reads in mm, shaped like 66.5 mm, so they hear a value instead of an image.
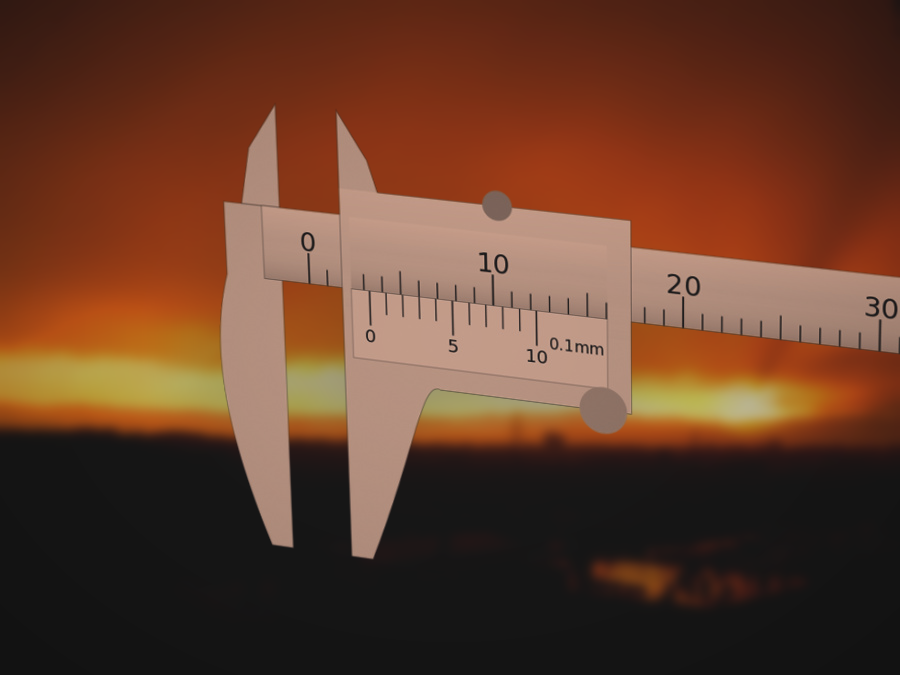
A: 3.3 mm
